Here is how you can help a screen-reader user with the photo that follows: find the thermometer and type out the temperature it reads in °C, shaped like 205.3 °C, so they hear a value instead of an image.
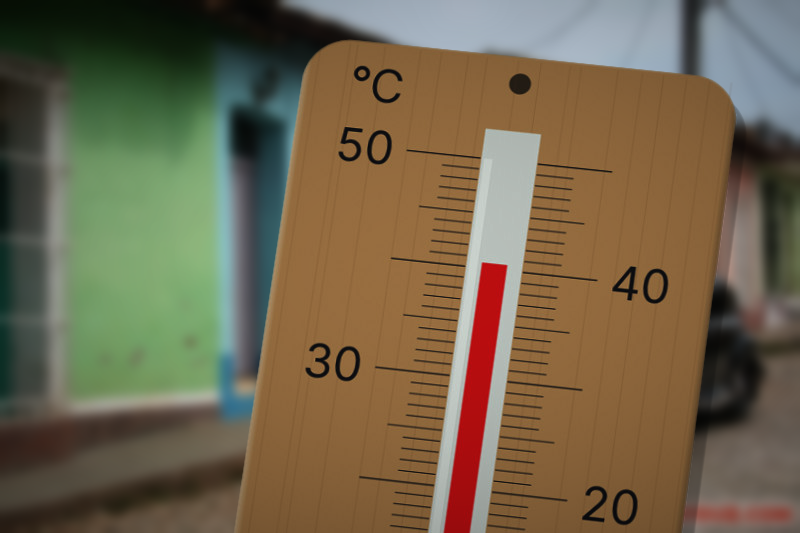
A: 40.5 °C
